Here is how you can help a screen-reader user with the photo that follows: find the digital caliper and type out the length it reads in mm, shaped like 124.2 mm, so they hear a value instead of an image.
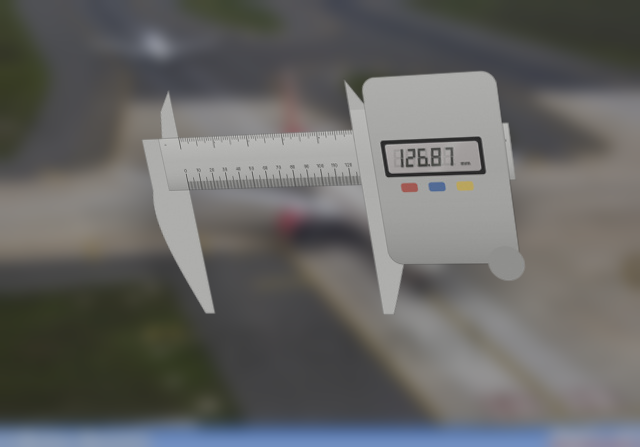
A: 126.87 mm
